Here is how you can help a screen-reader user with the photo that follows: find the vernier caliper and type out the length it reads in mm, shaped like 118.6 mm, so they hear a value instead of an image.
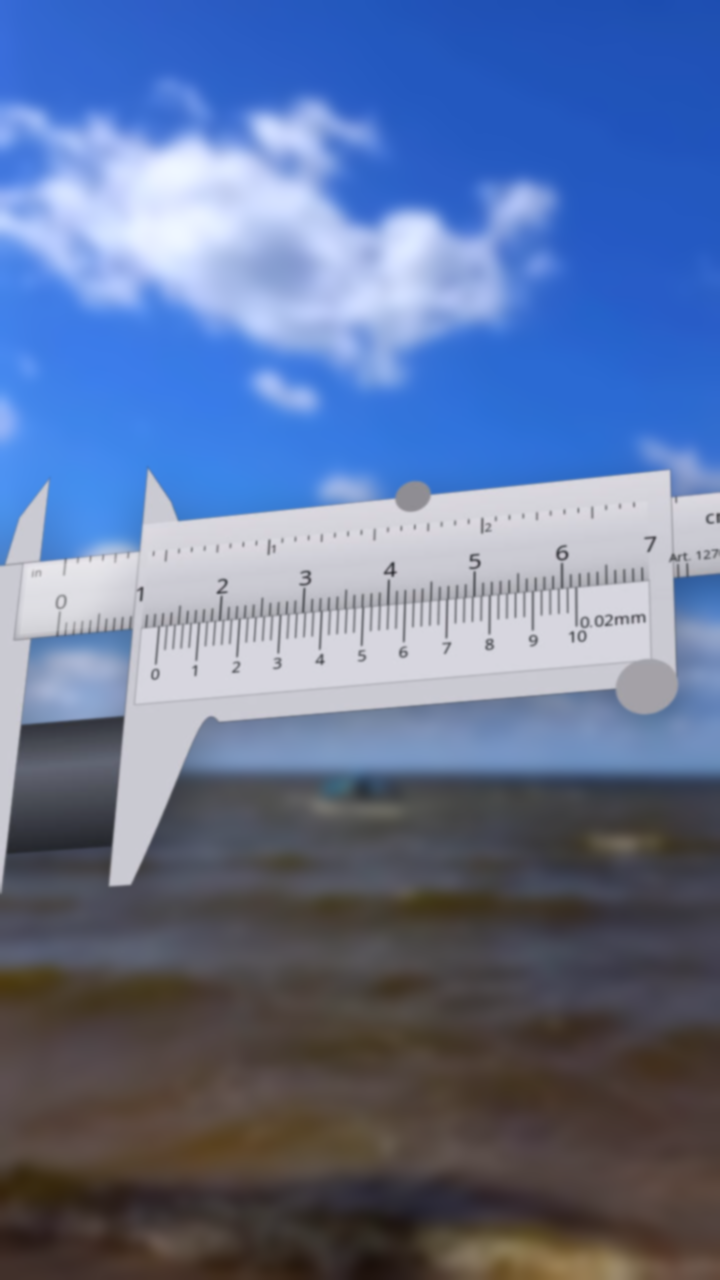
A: 12.6 mm
